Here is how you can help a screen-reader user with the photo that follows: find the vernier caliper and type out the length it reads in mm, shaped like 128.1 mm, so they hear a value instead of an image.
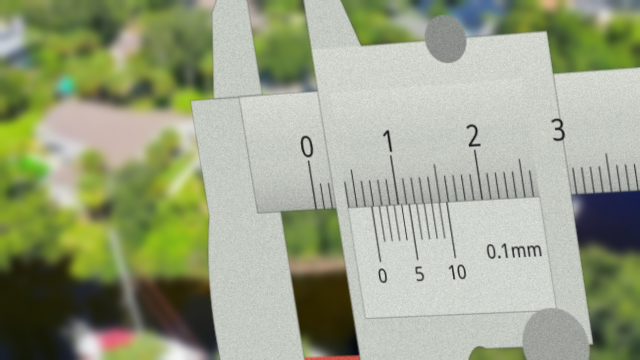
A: 6.8 mm
